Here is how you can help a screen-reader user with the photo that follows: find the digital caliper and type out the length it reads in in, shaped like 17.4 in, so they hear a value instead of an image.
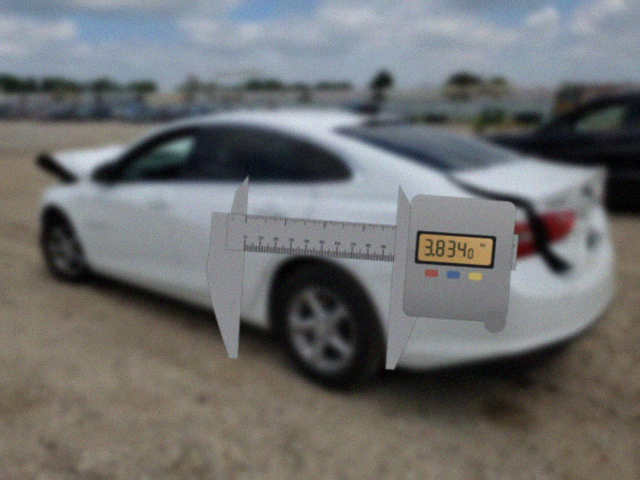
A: 3.8340 in
